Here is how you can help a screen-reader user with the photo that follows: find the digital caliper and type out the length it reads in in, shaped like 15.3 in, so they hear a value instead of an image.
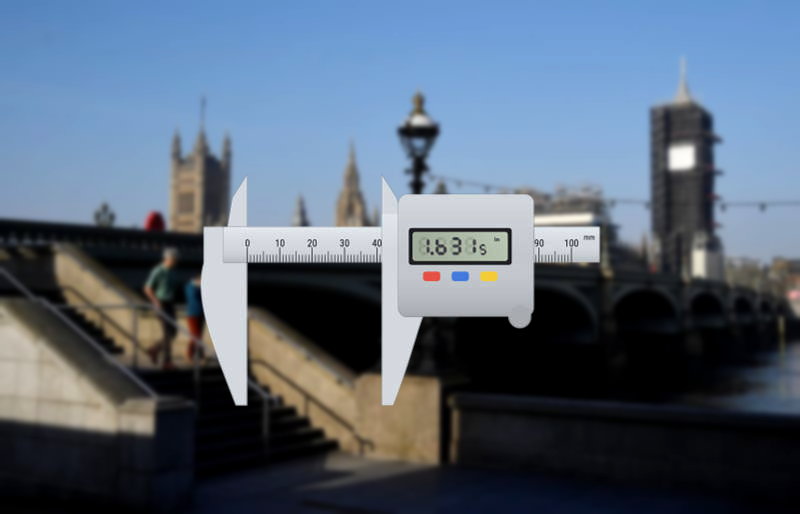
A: 1.6315 in
